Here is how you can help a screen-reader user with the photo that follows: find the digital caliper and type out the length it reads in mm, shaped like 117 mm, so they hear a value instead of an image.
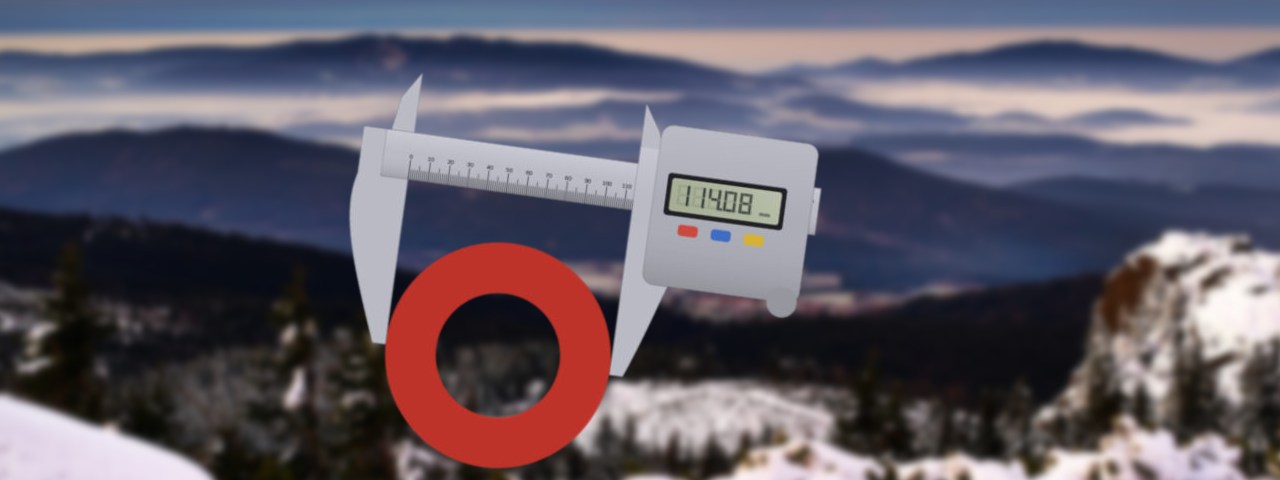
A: 114.08 mm
